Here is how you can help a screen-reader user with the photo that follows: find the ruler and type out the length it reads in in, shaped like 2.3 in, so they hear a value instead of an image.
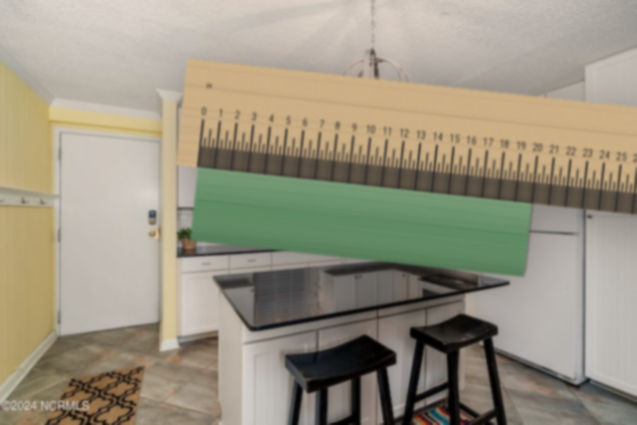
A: 20 in
